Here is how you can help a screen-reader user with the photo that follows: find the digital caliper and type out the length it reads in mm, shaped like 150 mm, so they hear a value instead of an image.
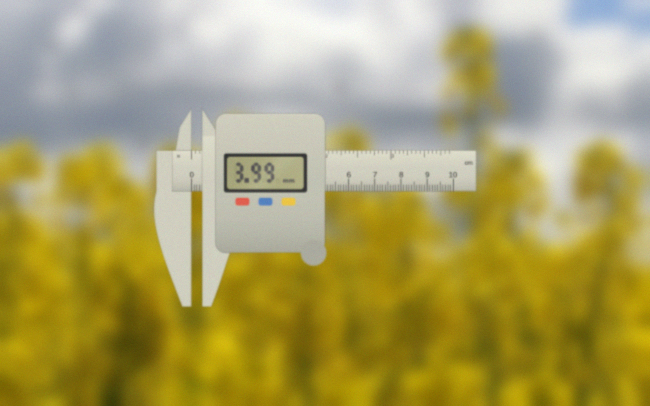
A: 3.99 mm
